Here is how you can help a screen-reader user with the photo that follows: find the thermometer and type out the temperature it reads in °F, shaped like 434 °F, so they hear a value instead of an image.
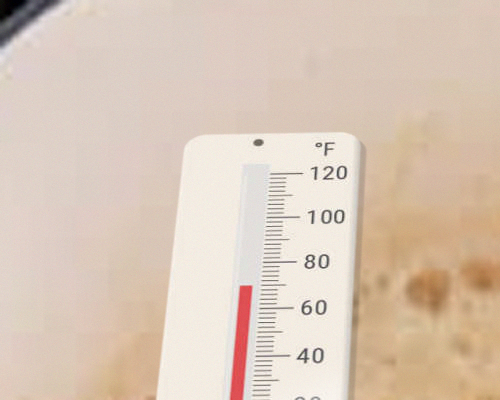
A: 70 °F
